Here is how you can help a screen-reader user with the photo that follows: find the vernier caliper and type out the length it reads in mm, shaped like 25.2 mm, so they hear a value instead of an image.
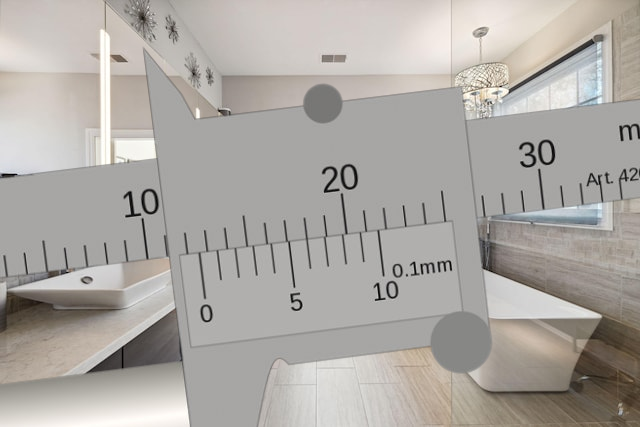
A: 12.6 mm
